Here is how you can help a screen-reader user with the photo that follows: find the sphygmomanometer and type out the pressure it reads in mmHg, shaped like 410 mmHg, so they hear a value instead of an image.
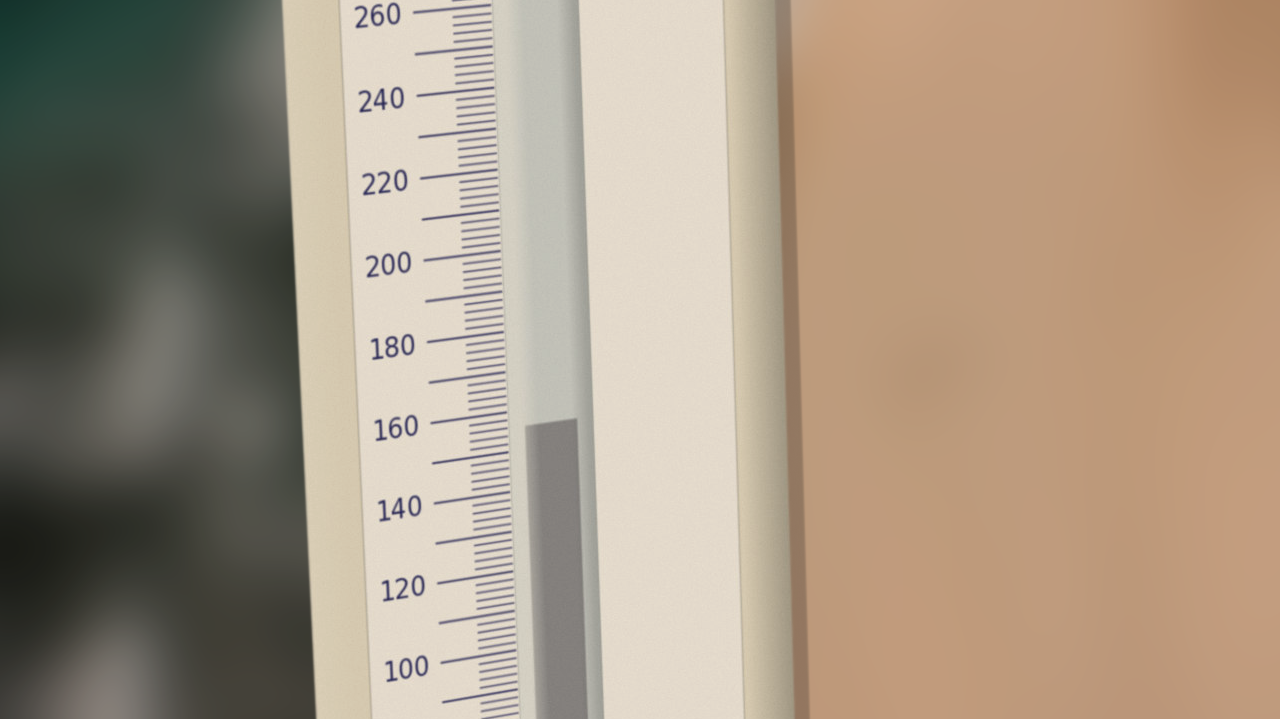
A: 156 mmHg
